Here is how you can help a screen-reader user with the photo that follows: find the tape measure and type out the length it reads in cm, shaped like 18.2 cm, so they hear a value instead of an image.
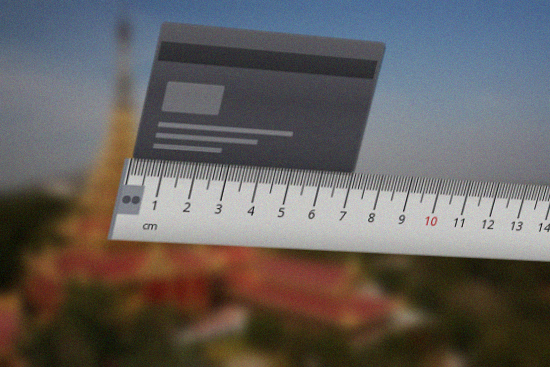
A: 7 cm
